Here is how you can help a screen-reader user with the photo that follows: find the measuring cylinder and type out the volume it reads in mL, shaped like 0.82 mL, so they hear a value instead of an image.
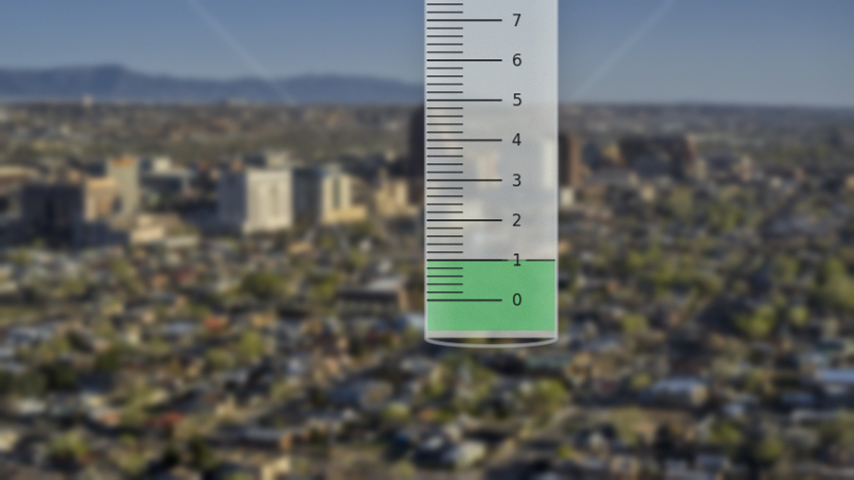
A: 1 mL
